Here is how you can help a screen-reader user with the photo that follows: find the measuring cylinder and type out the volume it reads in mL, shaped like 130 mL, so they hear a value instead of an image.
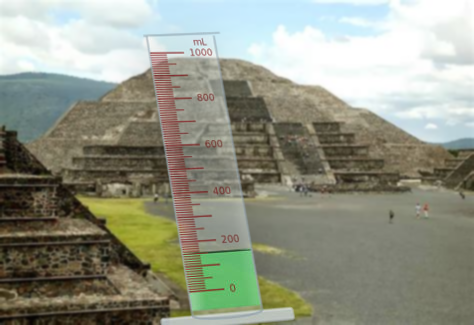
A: 150 mL
